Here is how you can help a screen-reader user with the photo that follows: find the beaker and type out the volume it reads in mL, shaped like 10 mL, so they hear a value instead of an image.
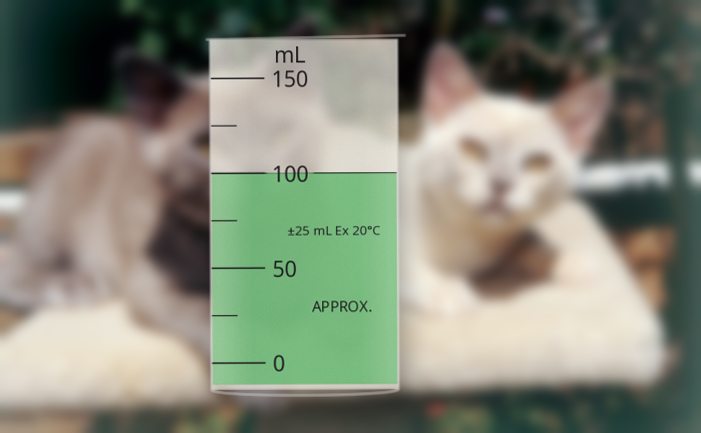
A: 100 mL
